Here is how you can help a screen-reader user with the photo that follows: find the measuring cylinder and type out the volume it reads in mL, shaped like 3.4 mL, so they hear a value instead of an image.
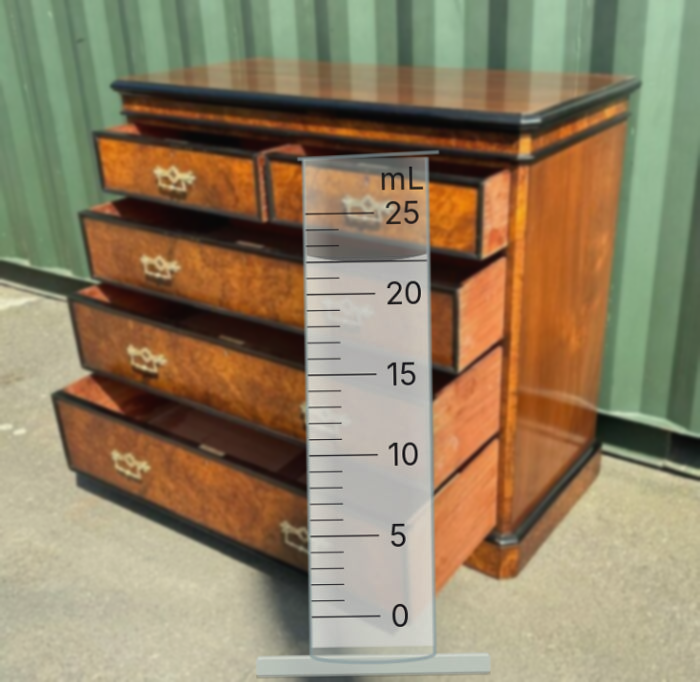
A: 22 mL
